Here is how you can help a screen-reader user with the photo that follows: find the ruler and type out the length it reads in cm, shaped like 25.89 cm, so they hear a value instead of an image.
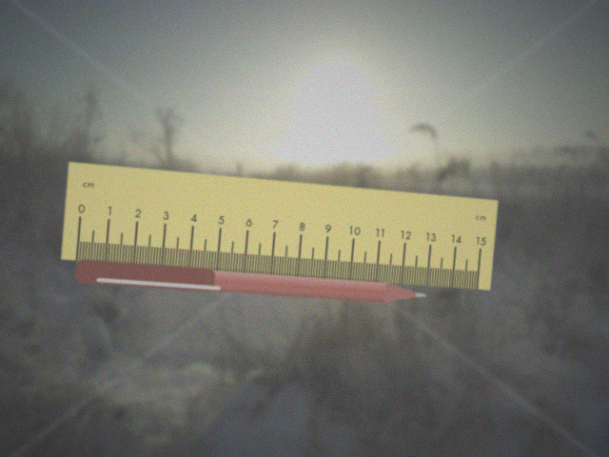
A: 13 cm
